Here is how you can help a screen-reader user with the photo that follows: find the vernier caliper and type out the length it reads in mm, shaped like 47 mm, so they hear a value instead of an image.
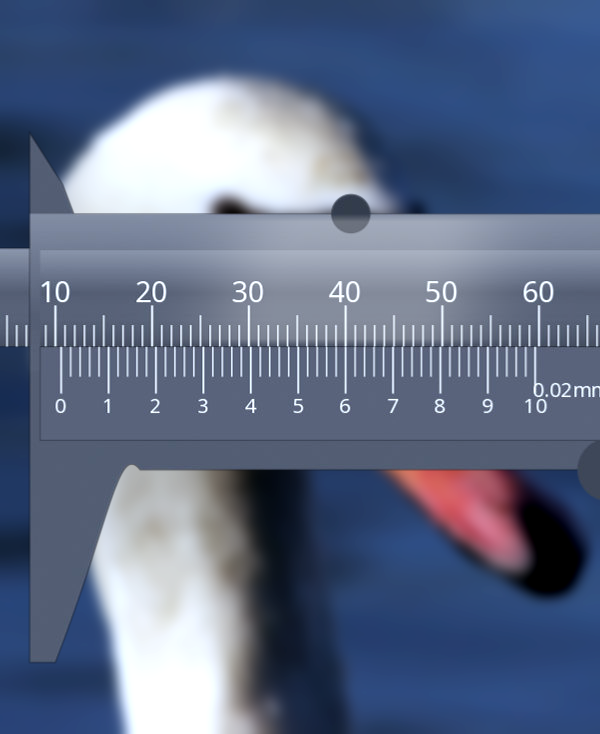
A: 10.6 mm
